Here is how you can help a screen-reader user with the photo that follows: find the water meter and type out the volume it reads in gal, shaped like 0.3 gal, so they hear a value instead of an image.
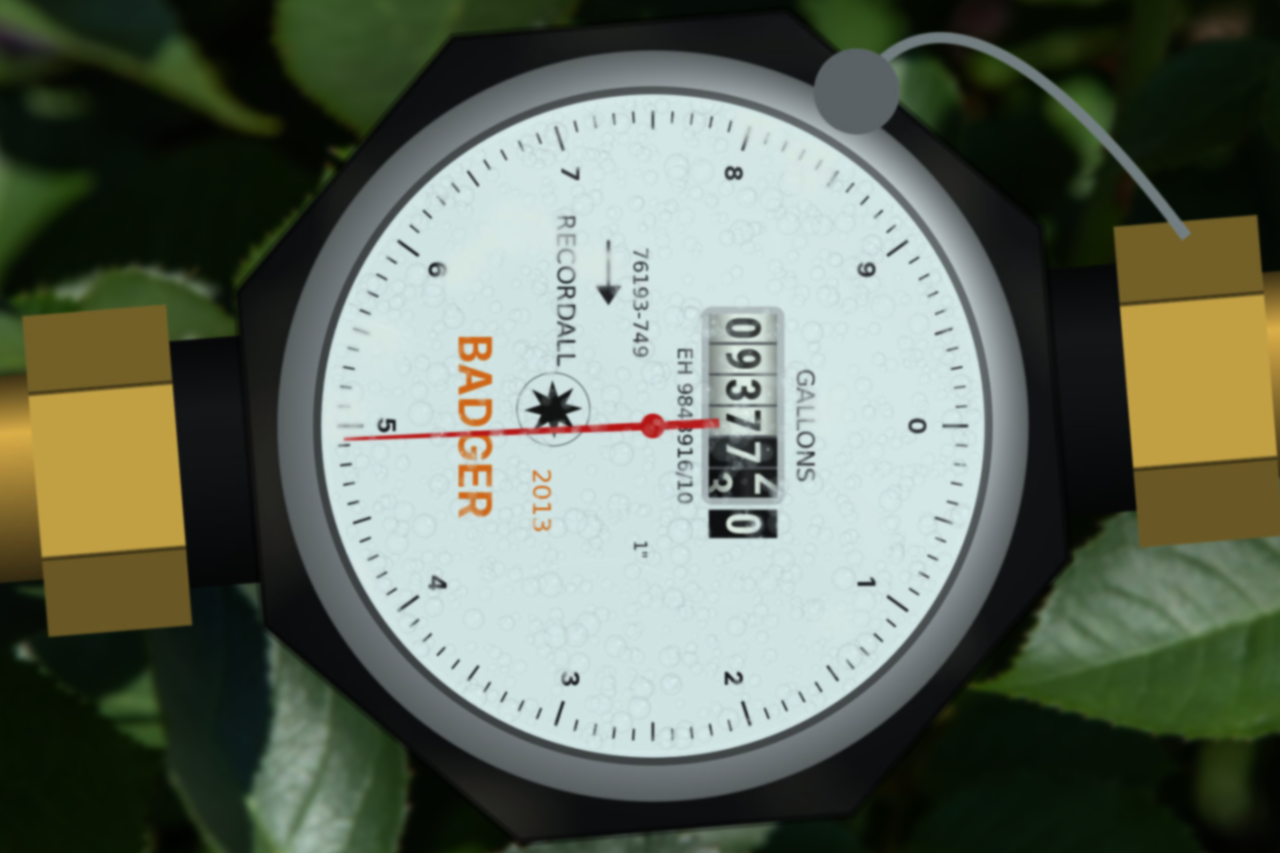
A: 937724.9 gal
